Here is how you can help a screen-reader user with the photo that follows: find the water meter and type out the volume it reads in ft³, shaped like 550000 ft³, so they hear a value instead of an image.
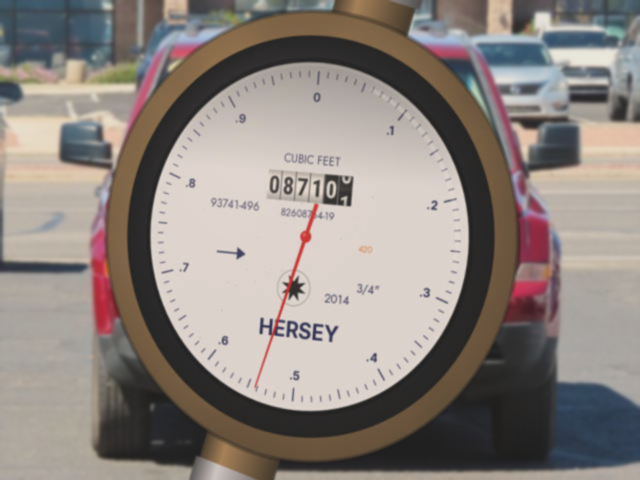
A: 87100.54 ft³
